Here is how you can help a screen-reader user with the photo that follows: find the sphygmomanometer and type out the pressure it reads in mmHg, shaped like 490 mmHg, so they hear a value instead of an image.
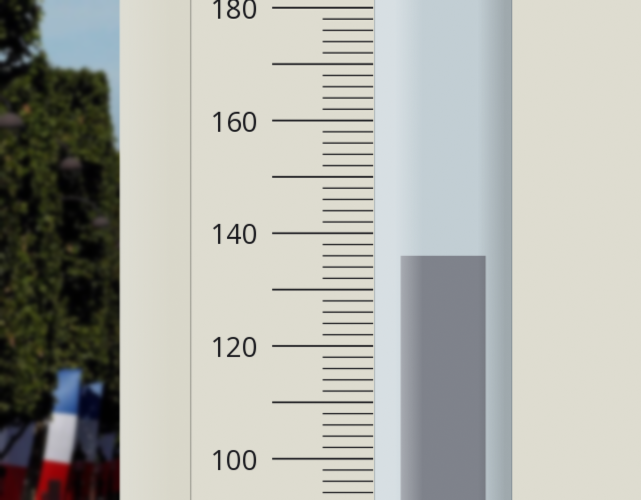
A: 136 mmHg
